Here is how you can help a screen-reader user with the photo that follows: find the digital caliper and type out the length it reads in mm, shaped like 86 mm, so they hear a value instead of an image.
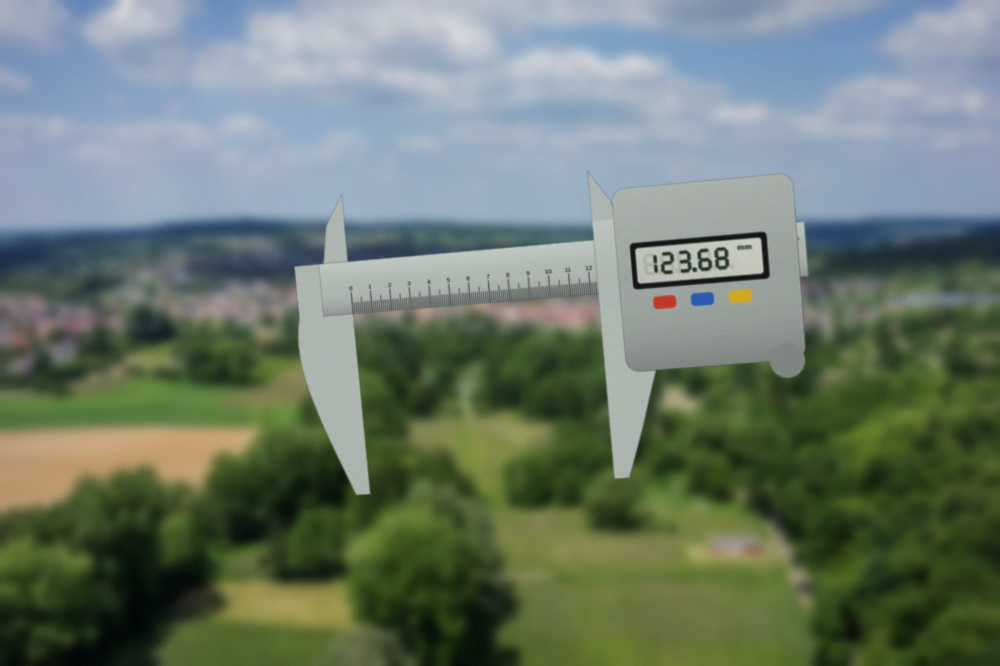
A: 123.68 mm
